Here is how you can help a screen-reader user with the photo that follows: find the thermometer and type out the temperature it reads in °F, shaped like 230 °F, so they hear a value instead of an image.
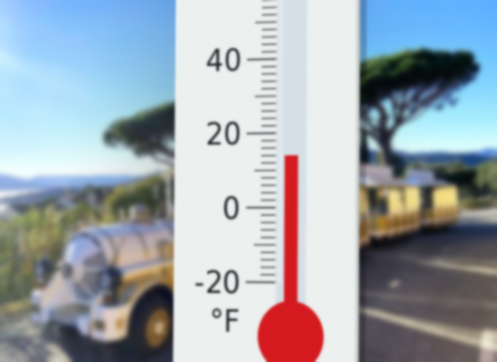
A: 14 °F
